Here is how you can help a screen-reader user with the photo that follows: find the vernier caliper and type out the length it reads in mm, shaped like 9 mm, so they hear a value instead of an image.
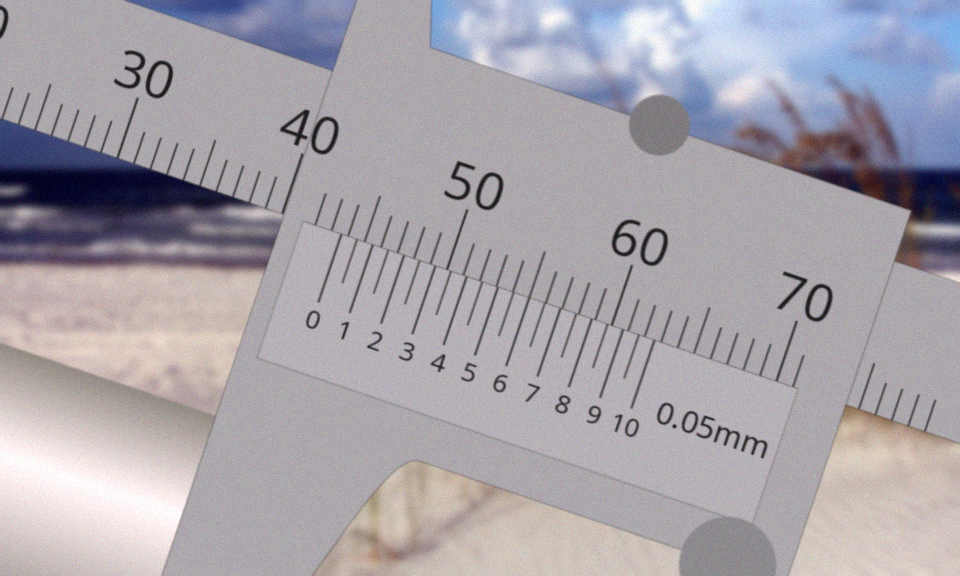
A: 43.6 mm
